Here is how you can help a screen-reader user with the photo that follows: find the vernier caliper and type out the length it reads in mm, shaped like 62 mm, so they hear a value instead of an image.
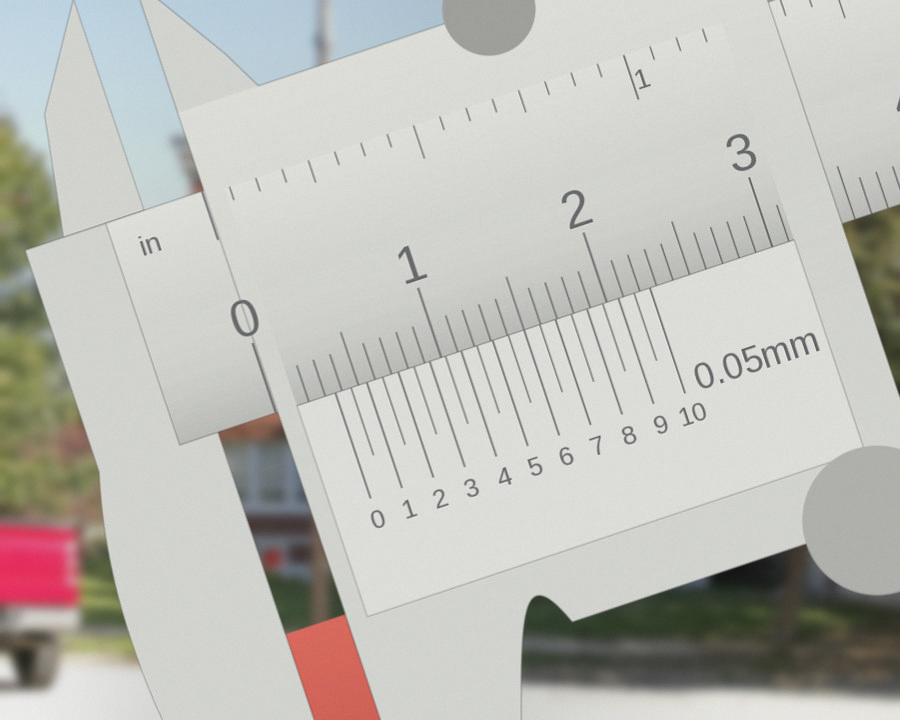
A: 3.6 mm
